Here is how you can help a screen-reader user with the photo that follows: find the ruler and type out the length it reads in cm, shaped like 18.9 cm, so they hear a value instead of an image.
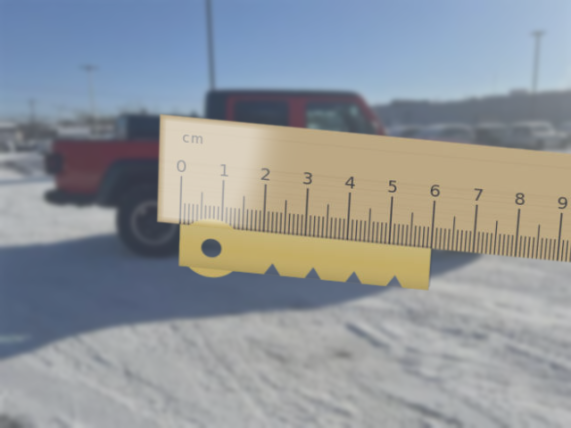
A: 6 cm
